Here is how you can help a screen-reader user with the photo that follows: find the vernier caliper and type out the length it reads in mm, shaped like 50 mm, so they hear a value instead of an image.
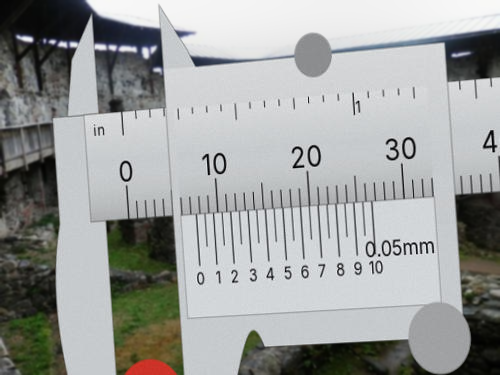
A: 7.6 mm
